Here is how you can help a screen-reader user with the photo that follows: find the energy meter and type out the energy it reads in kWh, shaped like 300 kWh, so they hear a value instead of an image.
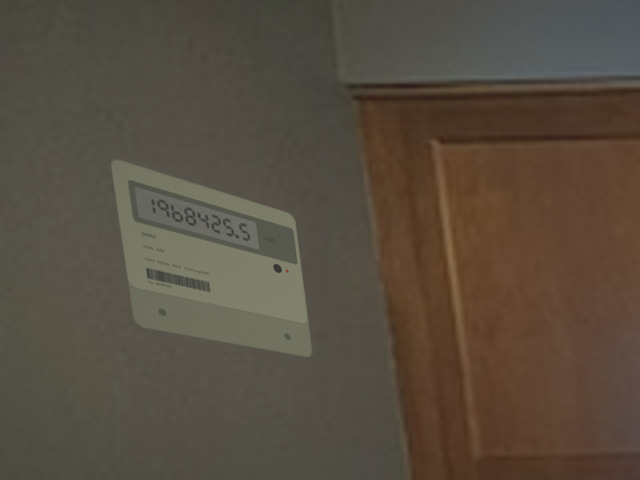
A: 1968425.5 kWh
